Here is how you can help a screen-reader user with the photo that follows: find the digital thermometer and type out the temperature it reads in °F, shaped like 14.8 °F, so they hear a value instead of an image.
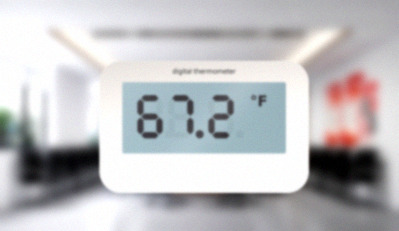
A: 67.2 °F
